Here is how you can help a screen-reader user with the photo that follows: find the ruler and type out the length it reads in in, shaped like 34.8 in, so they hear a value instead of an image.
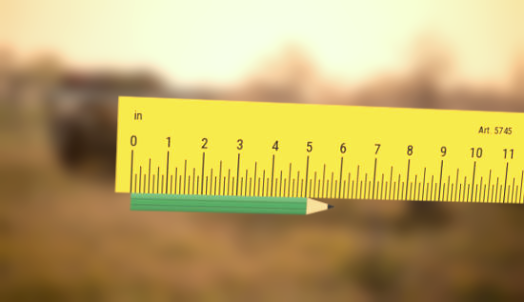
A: 5.875 in
